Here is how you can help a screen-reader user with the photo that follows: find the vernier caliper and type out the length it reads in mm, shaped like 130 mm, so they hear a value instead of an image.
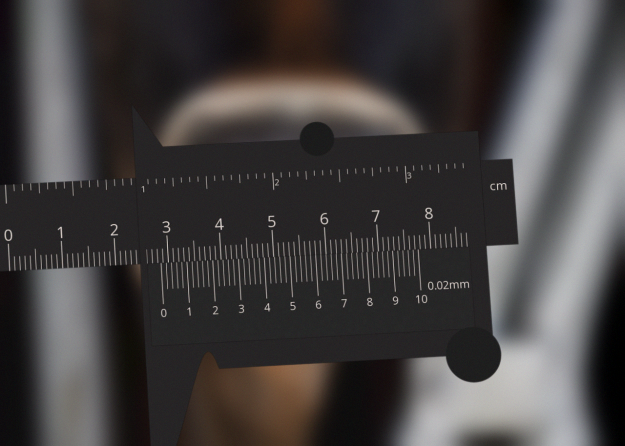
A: 28.6 mm
